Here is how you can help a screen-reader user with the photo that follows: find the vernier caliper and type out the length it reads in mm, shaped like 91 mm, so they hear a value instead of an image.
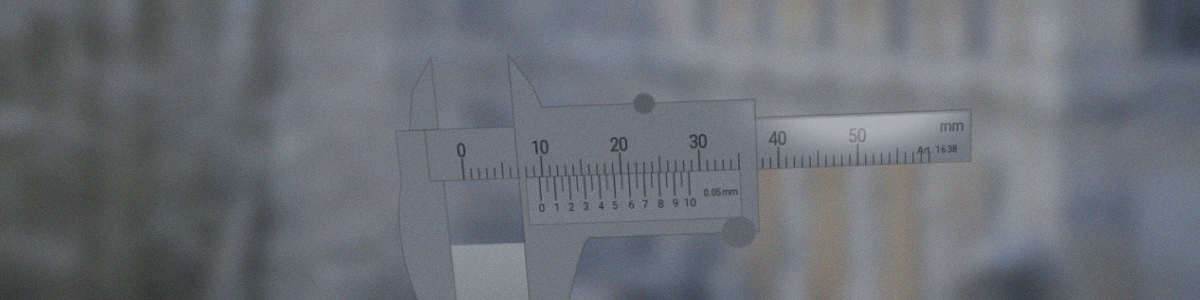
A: 9.6 mm
